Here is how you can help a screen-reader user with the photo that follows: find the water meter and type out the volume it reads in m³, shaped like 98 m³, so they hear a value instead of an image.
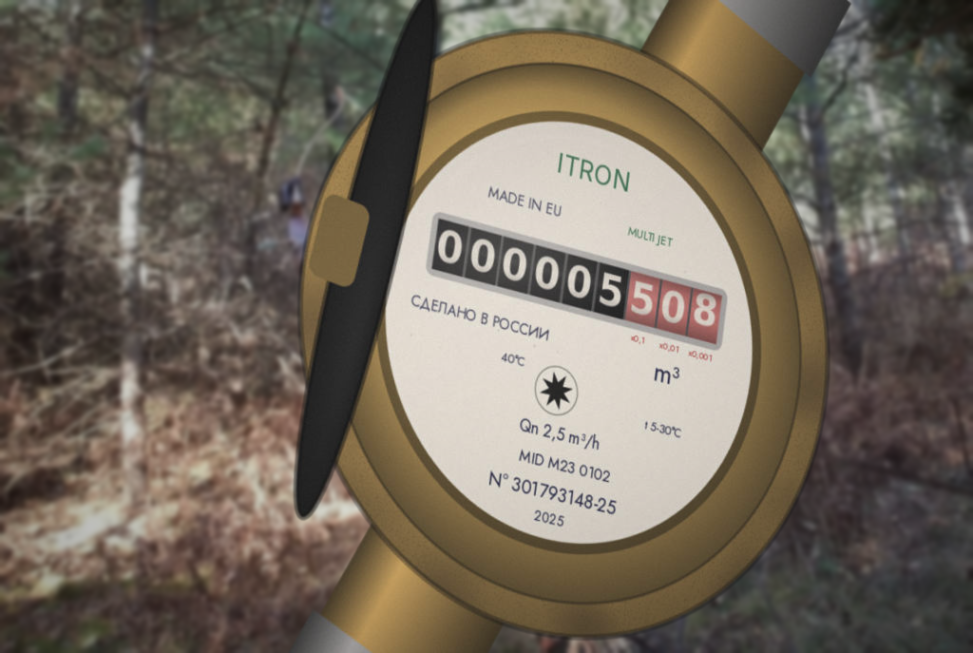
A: 5.508 m³
